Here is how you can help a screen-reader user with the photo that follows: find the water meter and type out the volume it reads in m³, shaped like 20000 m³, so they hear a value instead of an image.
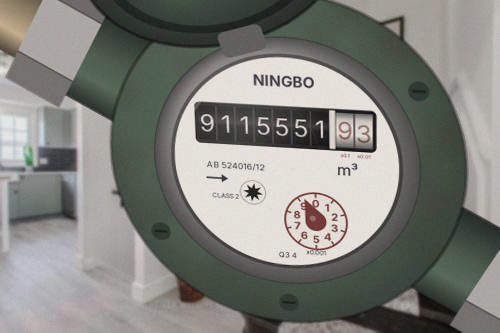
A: 9115551.929 m³
